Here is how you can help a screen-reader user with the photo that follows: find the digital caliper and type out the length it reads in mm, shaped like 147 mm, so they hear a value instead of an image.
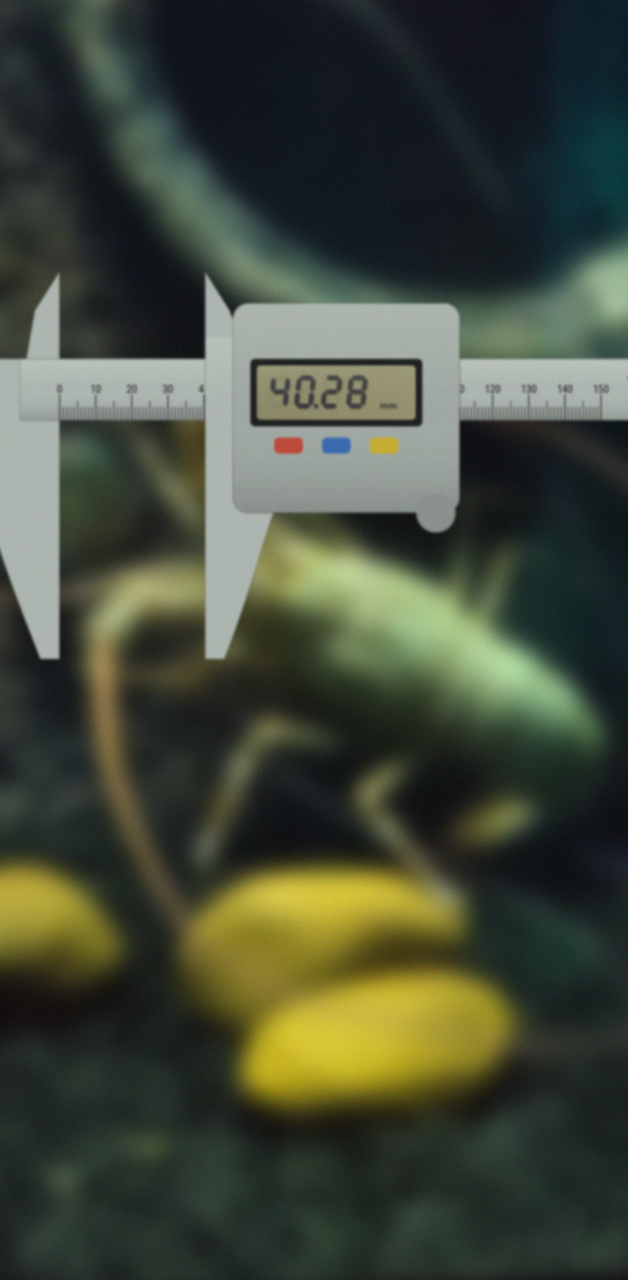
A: 40.28 mm
